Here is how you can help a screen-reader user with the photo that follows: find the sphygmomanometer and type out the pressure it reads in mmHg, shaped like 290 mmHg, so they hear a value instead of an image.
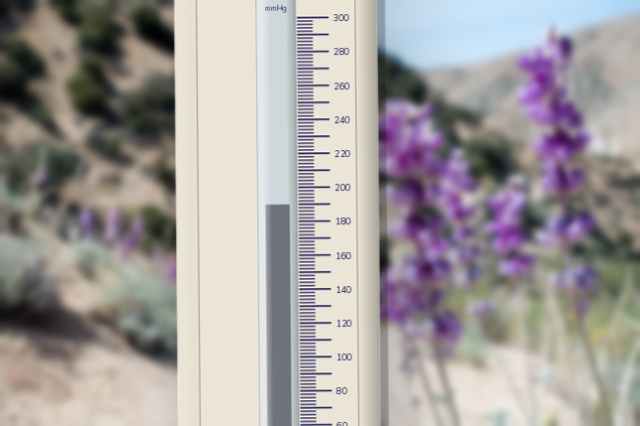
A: 190 mmHg
